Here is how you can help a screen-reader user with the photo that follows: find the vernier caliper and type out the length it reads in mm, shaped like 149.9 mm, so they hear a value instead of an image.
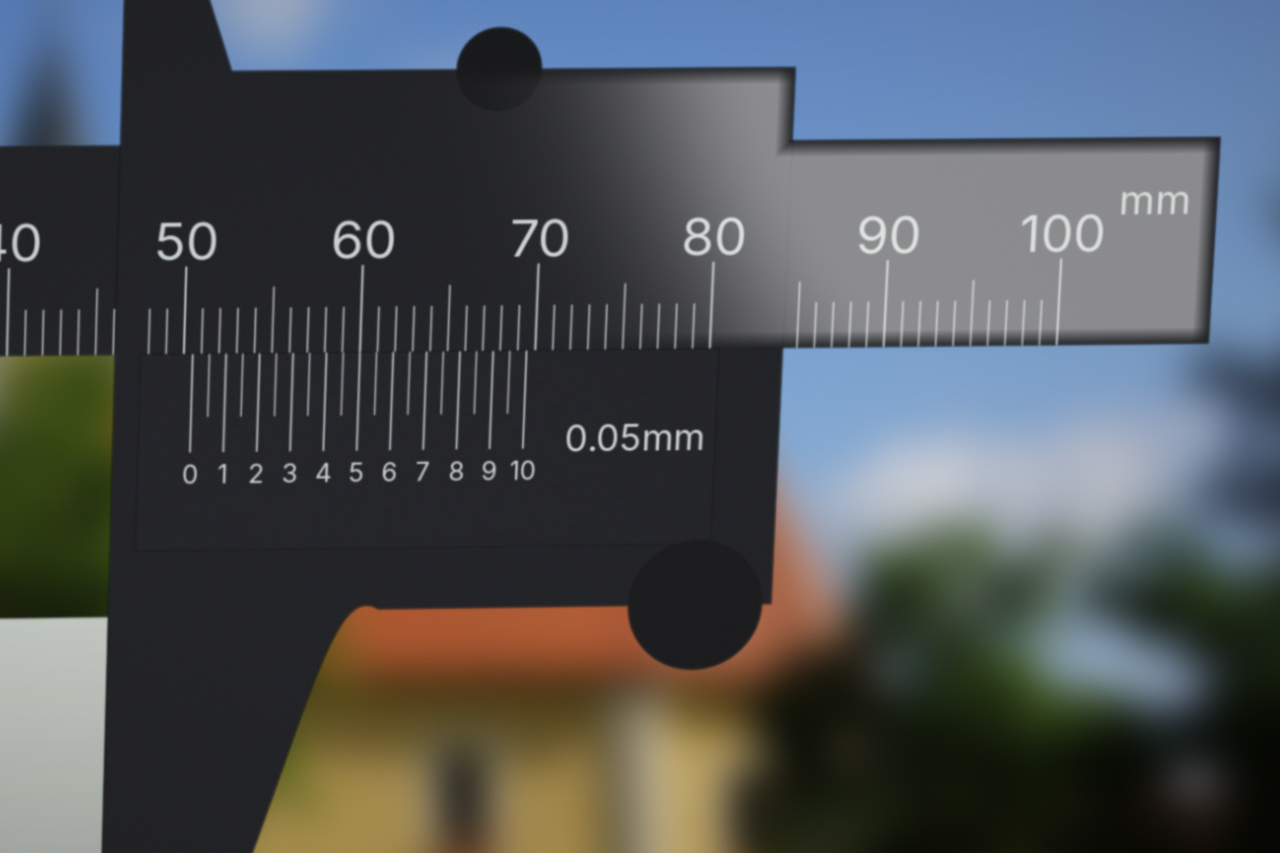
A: 50.5 mm
